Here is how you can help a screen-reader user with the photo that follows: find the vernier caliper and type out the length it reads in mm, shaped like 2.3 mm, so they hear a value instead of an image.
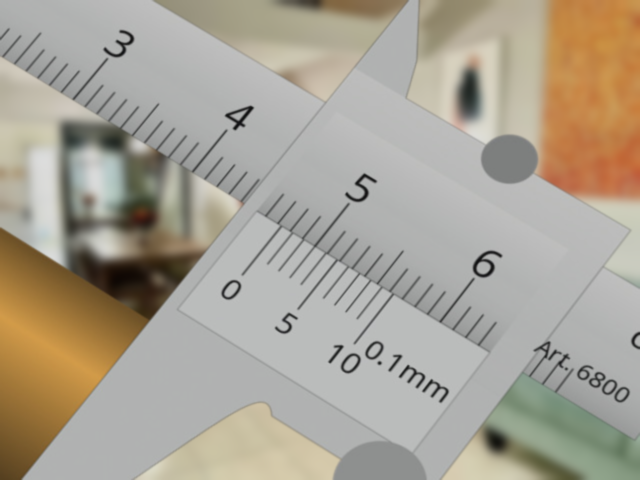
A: 47.3 mm
